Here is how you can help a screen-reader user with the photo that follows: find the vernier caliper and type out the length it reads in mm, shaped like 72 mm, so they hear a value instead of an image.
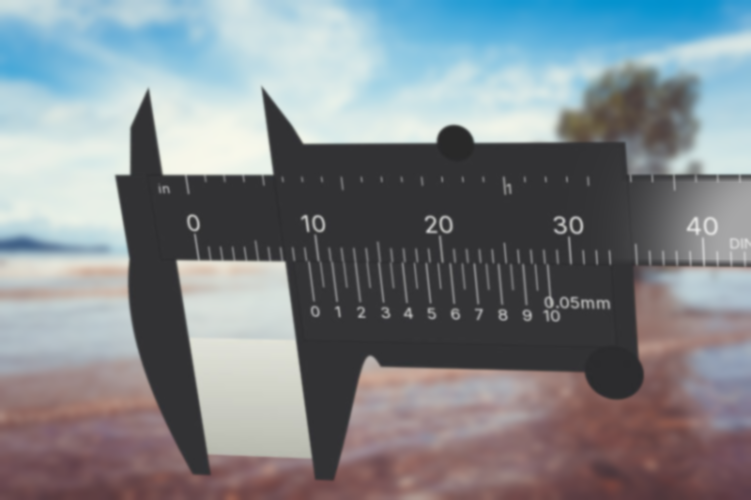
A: 9.2 mm
